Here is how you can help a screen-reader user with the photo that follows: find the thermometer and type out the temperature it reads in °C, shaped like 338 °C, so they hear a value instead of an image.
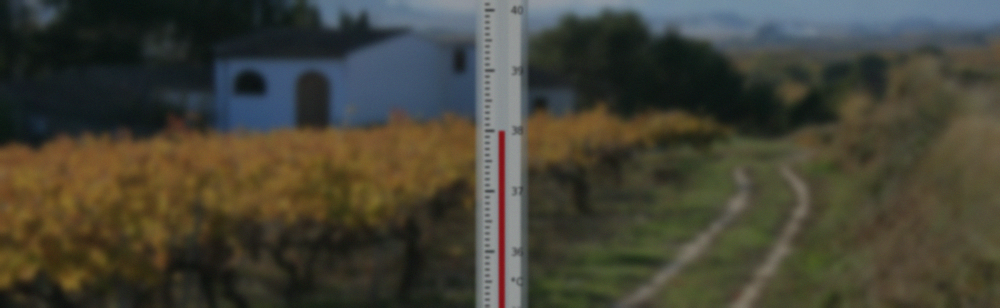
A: 38 °C
